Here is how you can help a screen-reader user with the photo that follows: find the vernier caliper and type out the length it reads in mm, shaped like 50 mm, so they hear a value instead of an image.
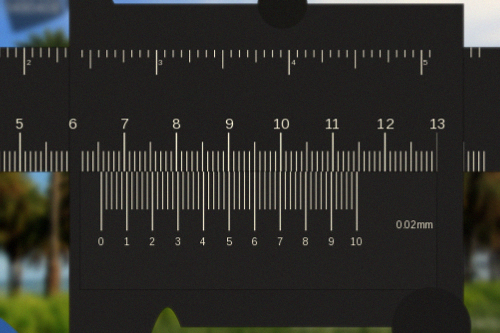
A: 65.6 mm
